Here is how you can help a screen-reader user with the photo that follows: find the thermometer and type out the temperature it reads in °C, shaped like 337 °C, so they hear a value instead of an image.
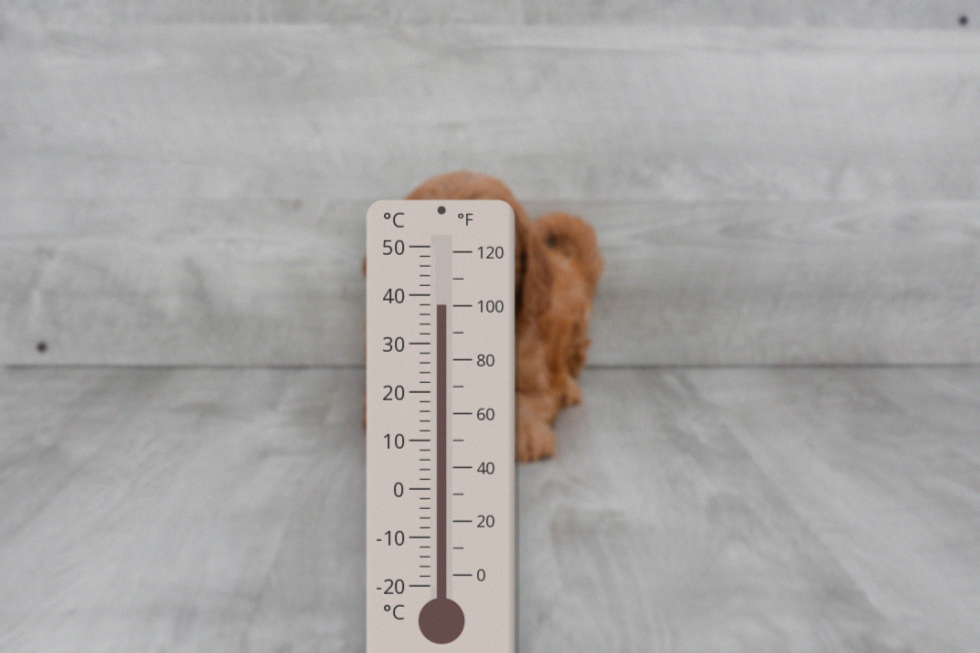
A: 38 °C
